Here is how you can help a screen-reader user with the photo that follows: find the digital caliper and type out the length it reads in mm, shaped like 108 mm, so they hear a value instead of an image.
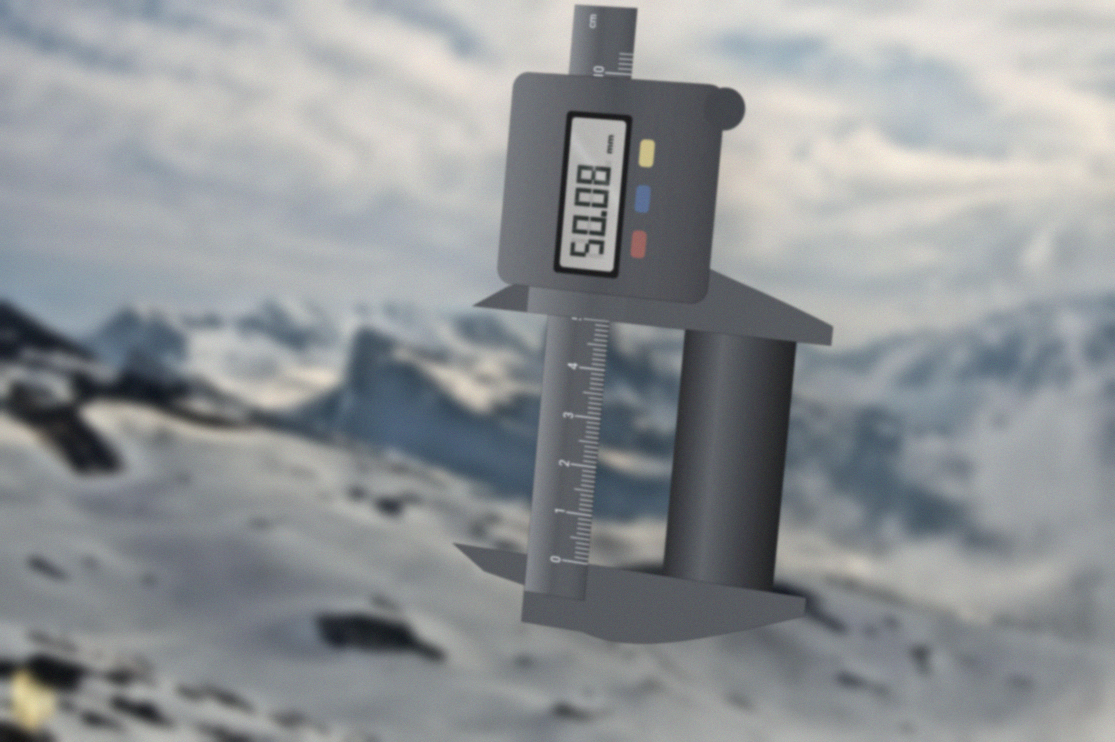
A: 50.08 mm
